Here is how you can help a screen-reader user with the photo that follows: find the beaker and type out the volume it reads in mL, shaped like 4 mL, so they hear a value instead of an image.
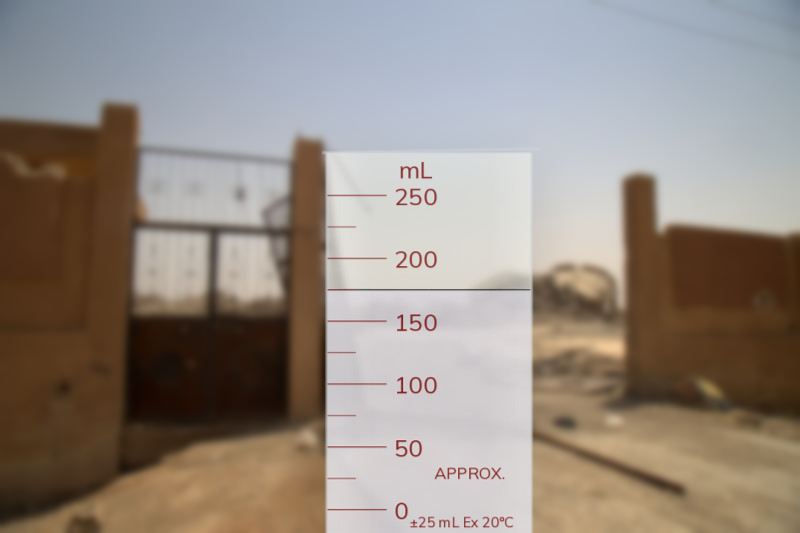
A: 175 mL
